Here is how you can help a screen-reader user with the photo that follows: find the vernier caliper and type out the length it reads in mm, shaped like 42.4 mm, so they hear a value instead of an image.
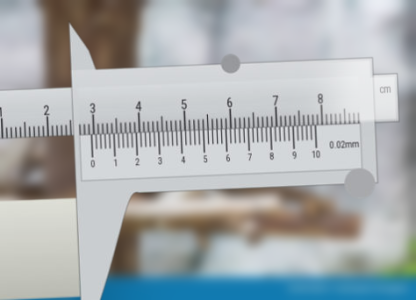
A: 29.5 mm
